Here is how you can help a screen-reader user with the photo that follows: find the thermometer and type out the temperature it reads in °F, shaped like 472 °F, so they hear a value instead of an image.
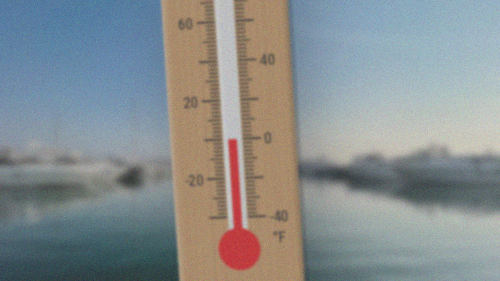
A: 0 °F
